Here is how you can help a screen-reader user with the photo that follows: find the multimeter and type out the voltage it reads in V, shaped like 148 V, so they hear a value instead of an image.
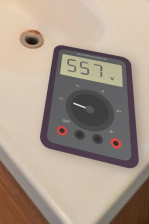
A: 557 V
